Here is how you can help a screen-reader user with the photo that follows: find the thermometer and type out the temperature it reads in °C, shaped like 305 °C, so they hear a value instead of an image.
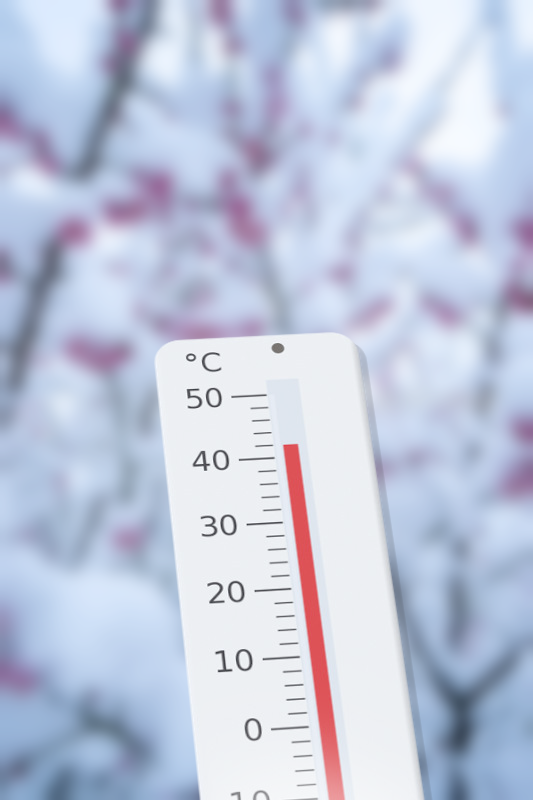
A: 42 °C
